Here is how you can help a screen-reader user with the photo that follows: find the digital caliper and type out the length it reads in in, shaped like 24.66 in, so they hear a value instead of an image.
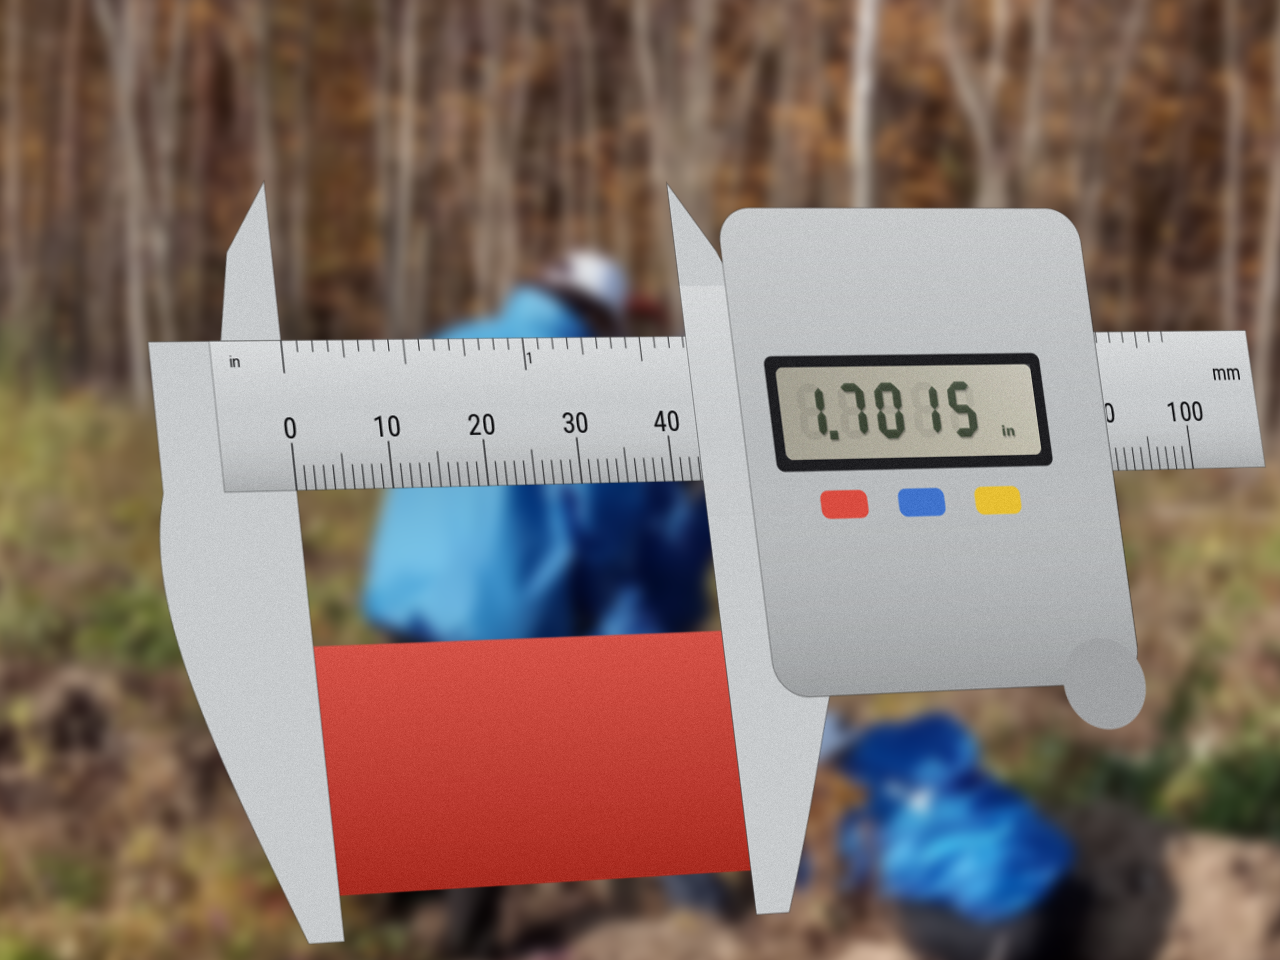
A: 1.7015 in
